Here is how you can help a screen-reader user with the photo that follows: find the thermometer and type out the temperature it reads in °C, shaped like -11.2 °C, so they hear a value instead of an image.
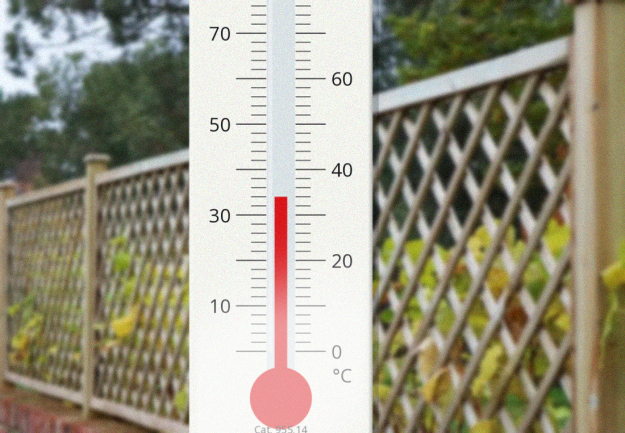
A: 34 °C
